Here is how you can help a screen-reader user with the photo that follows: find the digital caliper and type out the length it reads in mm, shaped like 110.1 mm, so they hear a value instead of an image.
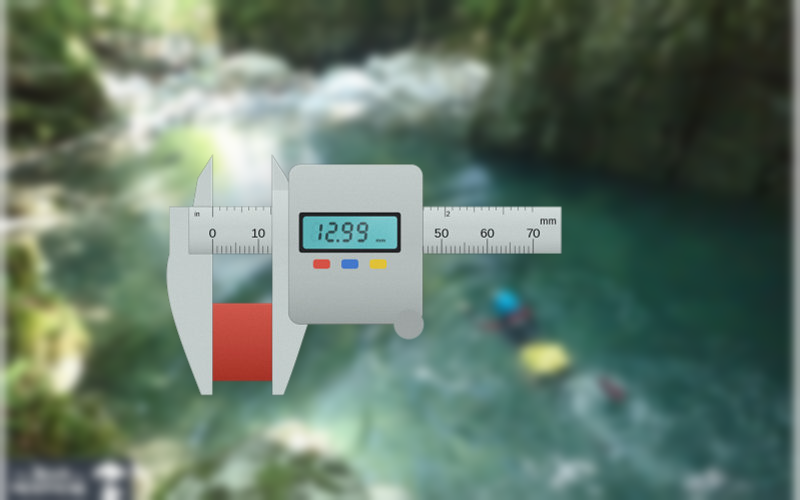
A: 12.99 mm
